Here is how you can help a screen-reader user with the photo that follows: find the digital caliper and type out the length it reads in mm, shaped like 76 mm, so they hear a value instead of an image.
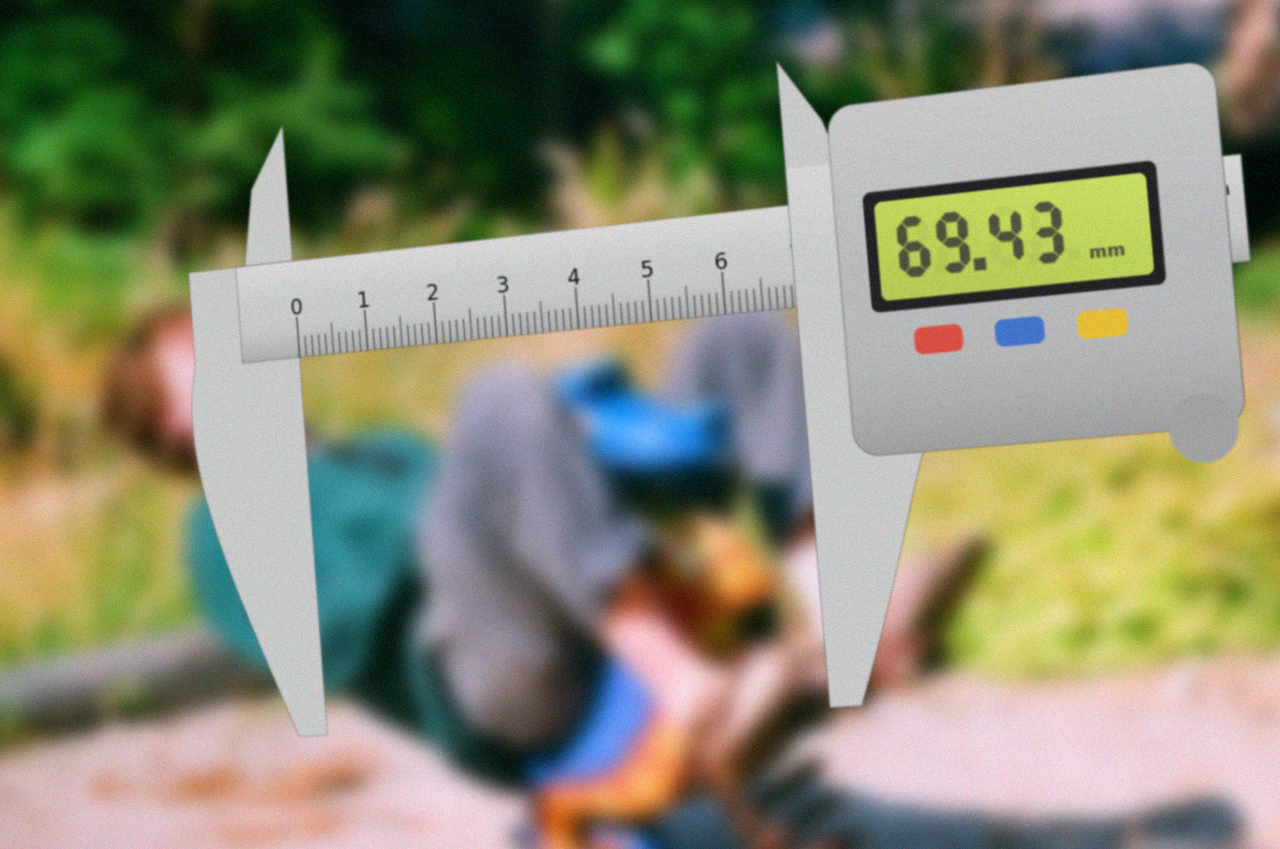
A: 69.43 mm
